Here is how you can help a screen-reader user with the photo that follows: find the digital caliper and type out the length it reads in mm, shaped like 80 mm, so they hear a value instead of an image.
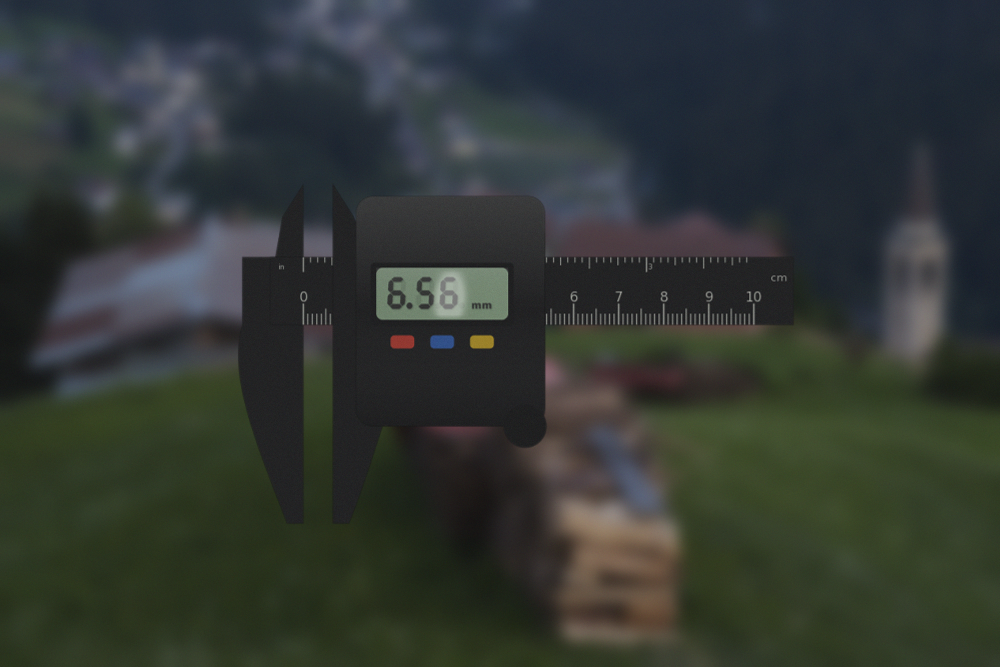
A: 6.56 mm
